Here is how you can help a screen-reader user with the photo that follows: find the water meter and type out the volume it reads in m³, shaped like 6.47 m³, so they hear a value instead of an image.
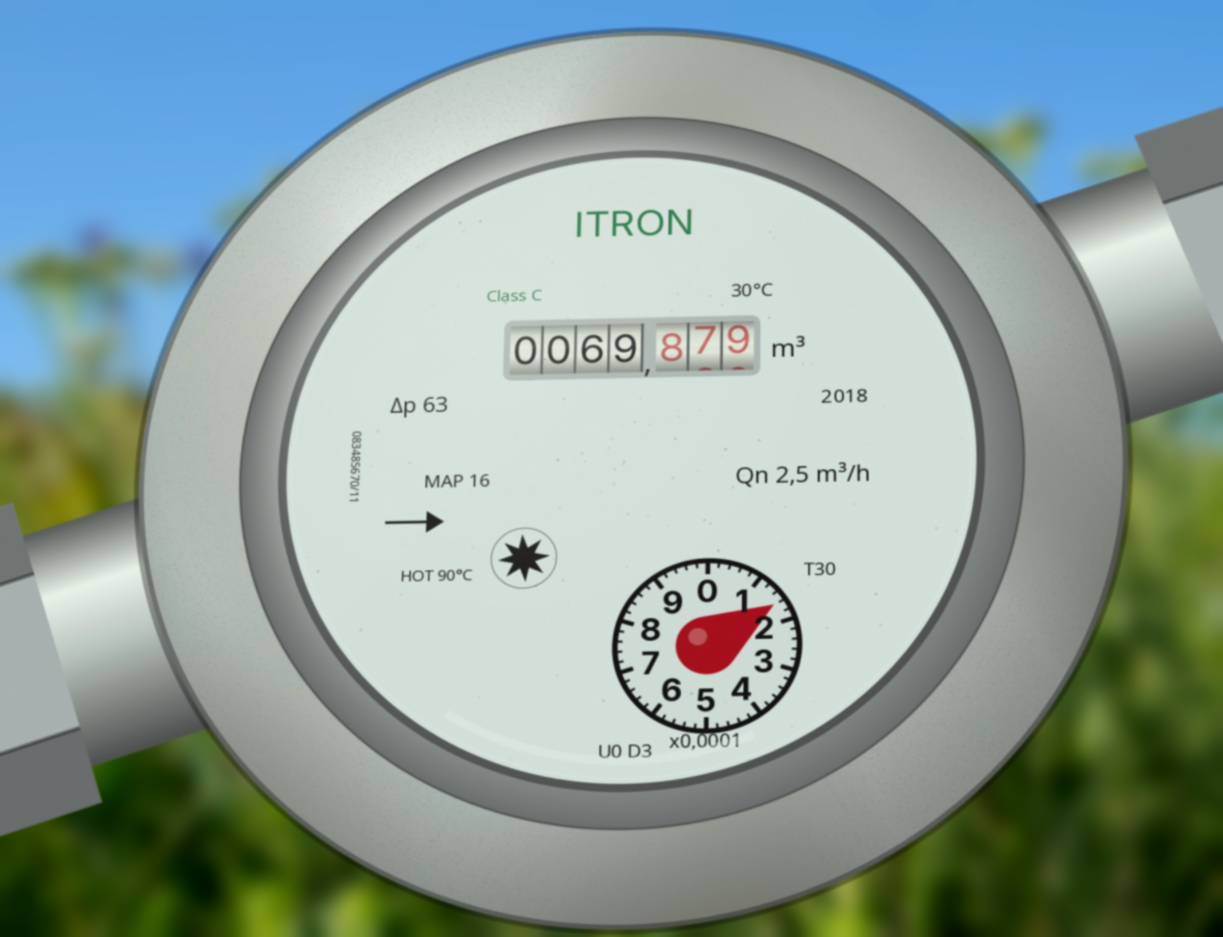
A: 69.8791 m³
